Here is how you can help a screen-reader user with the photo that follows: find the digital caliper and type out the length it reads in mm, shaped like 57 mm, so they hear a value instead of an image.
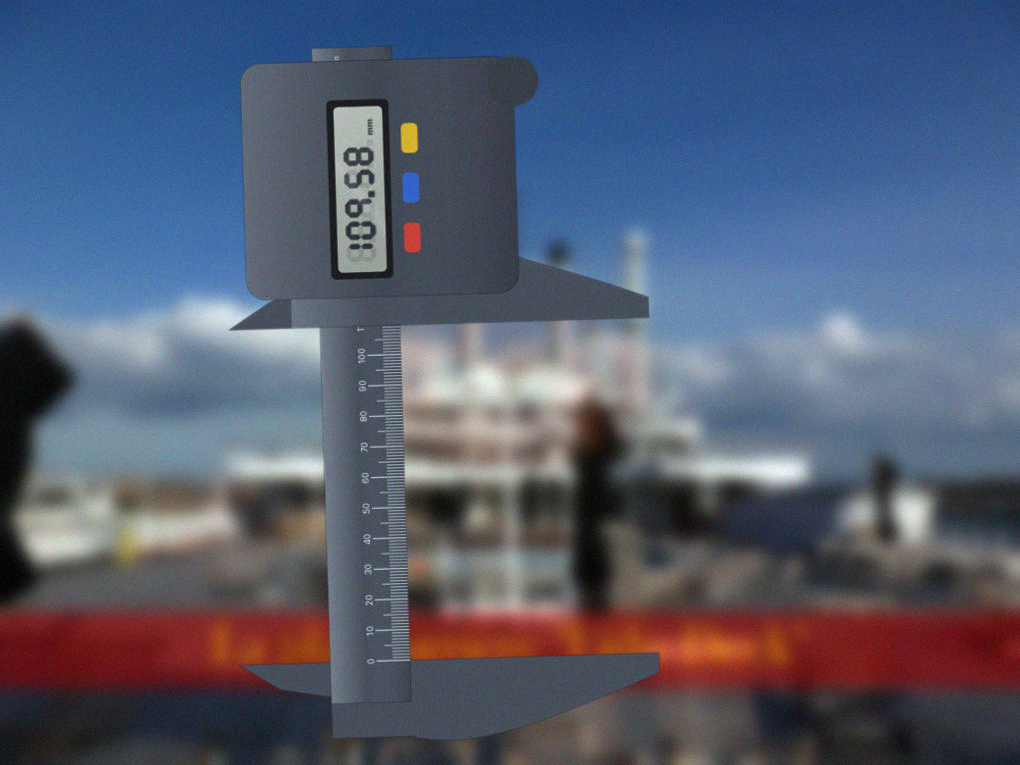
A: 109.58 mm
